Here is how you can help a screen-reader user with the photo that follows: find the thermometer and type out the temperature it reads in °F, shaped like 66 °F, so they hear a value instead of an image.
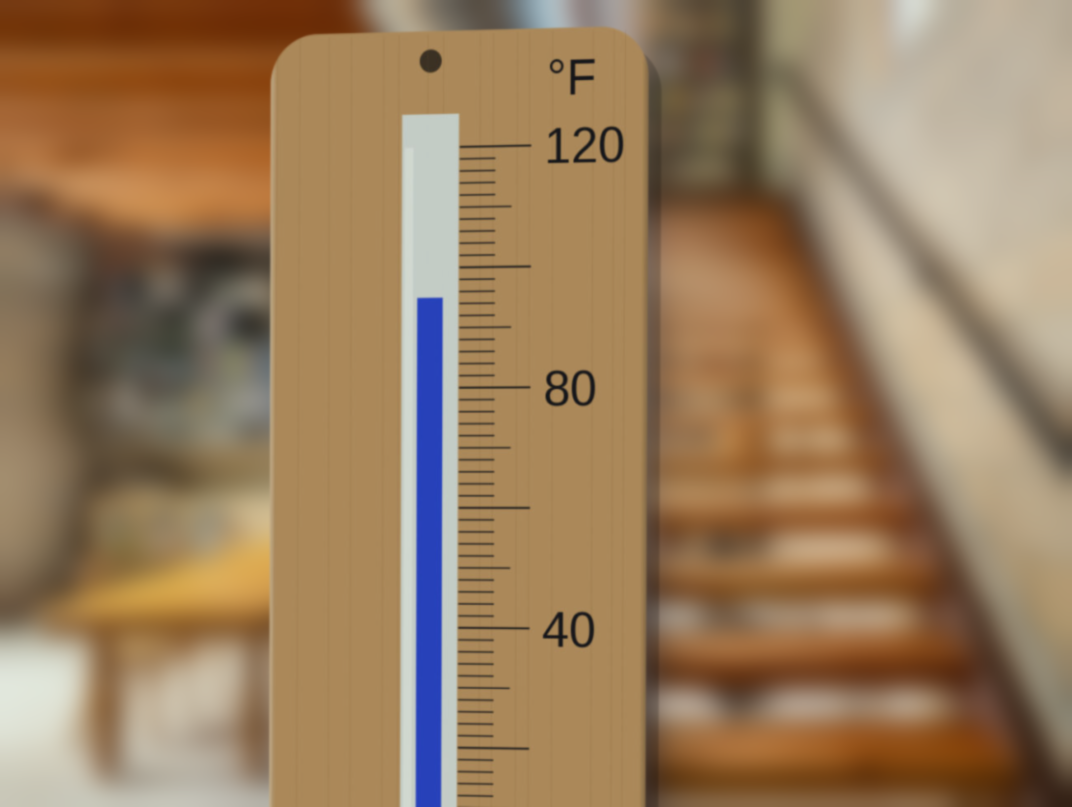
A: 95 °F
